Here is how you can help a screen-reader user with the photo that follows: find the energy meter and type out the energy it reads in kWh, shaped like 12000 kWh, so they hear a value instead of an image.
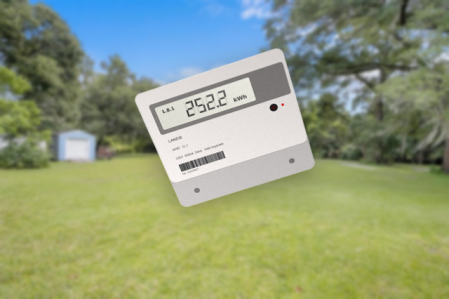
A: 252.2 kWh
